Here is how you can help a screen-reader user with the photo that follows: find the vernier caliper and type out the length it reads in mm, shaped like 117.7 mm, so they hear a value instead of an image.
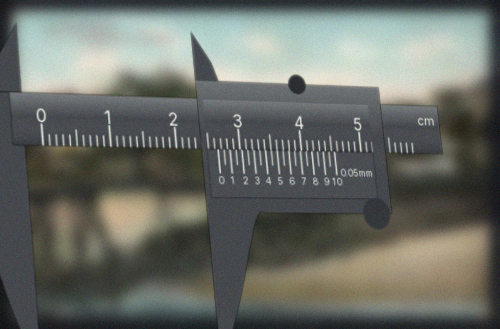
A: 26.5 mm
